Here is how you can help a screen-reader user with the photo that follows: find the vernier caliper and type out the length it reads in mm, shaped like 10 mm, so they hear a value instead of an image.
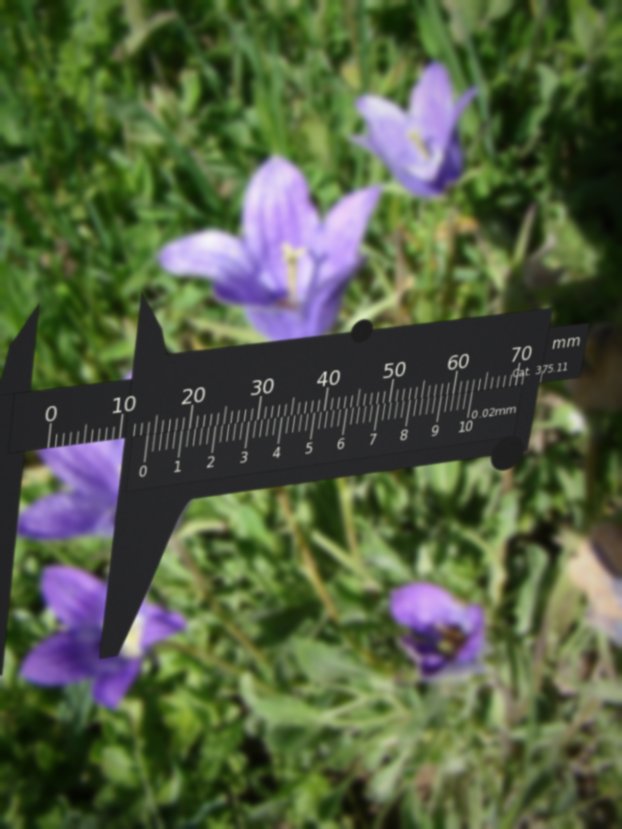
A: 14.0 mm
